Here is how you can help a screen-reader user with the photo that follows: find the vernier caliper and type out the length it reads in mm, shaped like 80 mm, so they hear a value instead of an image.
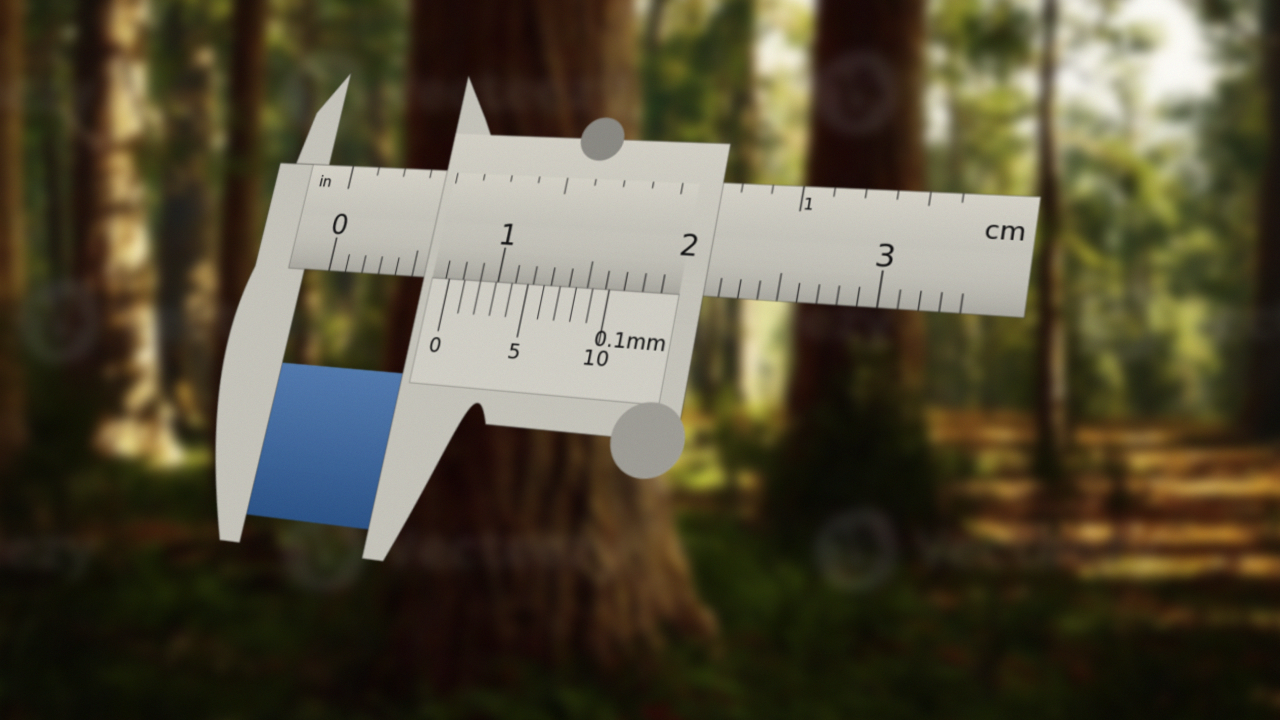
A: 7.2 mm
